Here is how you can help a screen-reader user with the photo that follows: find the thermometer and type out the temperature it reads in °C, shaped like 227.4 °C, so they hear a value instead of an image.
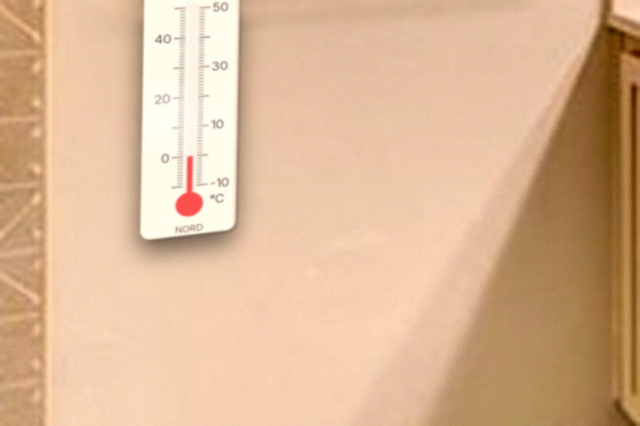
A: 0 °C
